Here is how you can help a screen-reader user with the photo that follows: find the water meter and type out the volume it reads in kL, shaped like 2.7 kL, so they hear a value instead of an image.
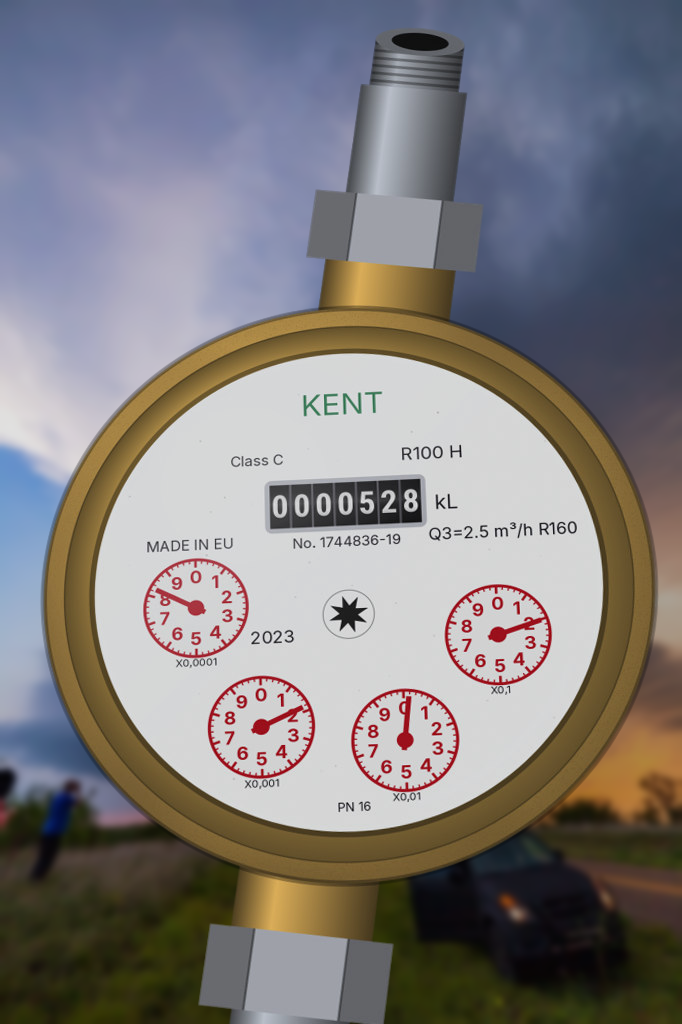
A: 528.2018 kL
